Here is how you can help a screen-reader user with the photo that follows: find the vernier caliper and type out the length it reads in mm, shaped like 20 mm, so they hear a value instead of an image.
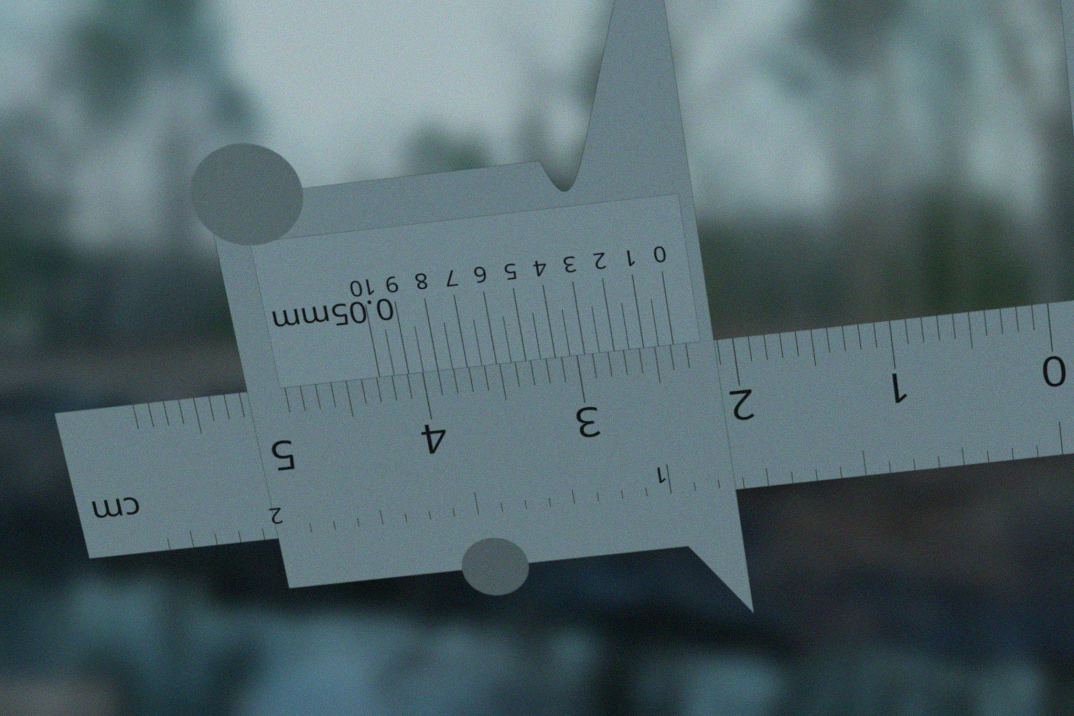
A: 23.8 mm
